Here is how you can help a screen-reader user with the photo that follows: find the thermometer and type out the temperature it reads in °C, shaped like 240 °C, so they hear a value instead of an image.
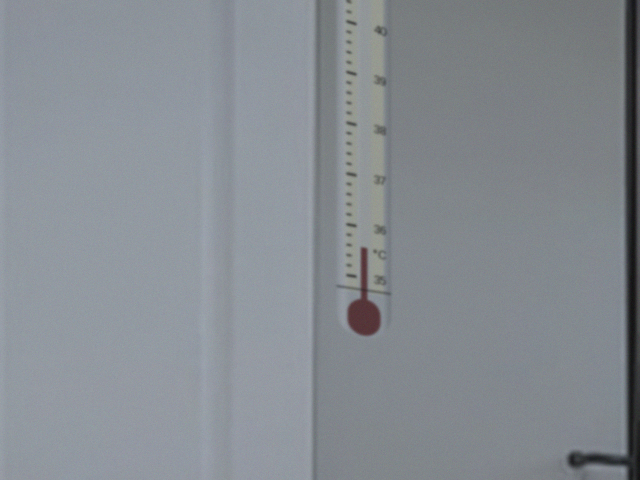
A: 35.6 °C
